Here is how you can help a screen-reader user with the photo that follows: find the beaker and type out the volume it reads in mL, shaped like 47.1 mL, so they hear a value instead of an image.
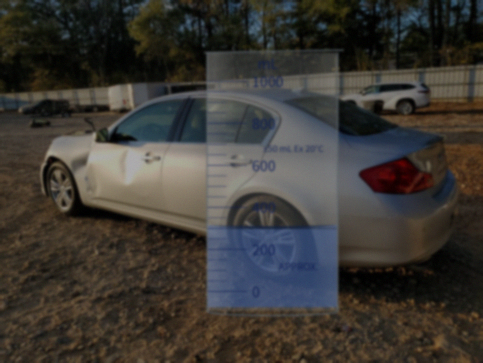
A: 300 mL
